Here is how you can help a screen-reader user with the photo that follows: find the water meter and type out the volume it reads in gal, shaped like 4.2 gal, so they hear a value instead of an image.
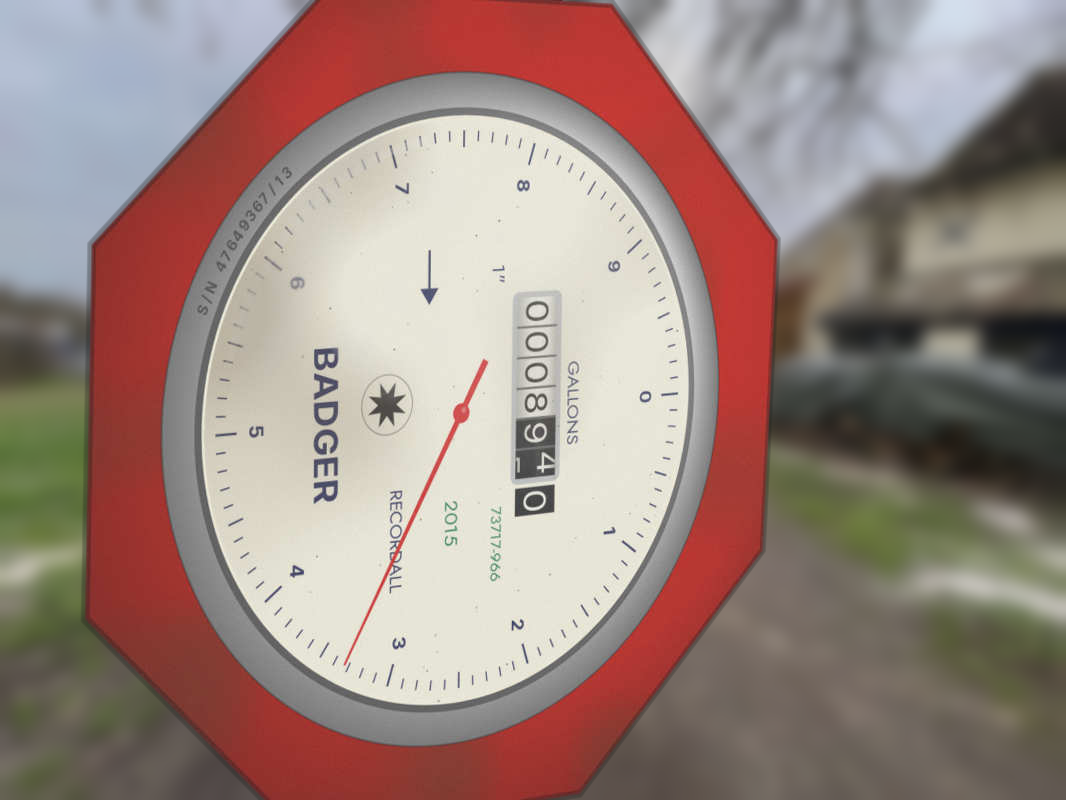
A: 8943.3 gal
